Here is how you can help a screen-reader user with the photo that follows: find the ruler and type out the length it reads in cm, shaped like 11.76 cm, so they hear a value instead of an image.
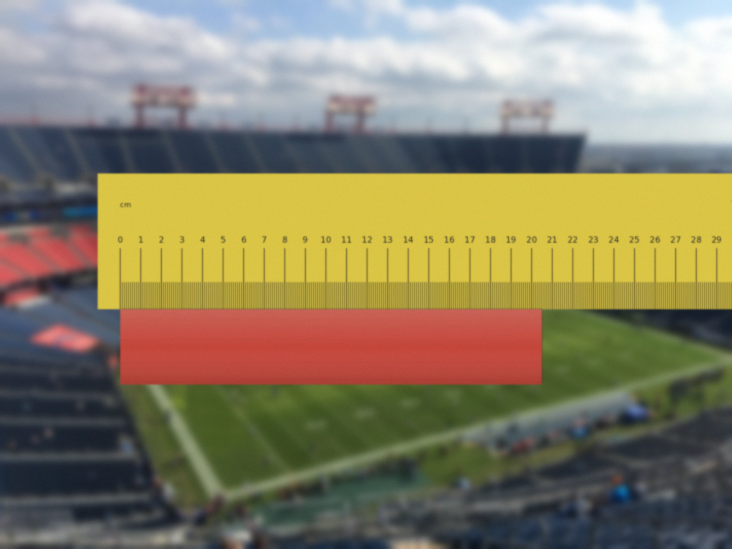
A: 20.5 cm
